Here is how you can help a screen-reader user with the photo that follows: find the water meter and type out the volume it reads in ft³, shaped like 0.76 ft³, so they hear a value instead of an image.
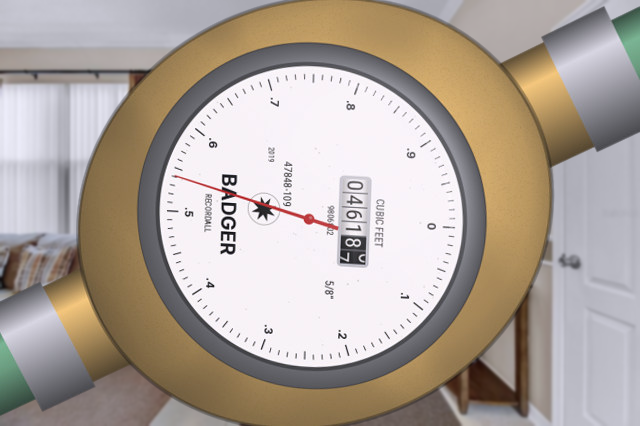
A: 46186.54 ft³
